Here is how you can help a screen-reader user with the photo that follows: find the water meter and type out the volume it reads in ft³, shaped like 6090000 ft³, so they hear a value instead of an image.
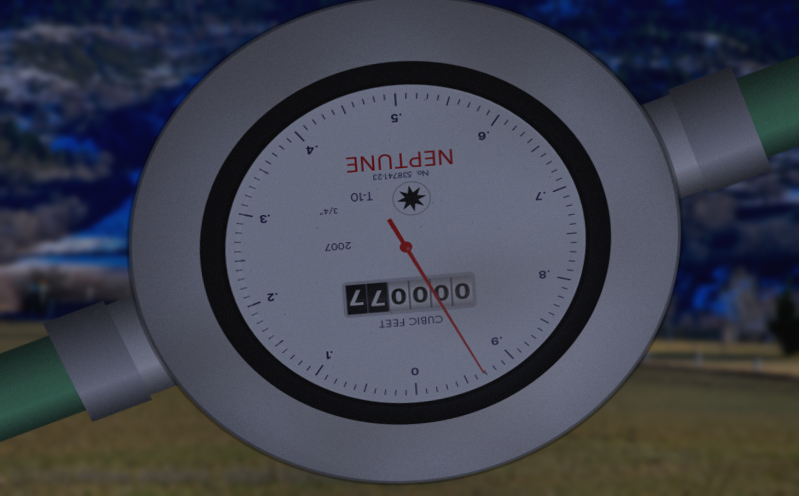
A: 76.93 ft³
